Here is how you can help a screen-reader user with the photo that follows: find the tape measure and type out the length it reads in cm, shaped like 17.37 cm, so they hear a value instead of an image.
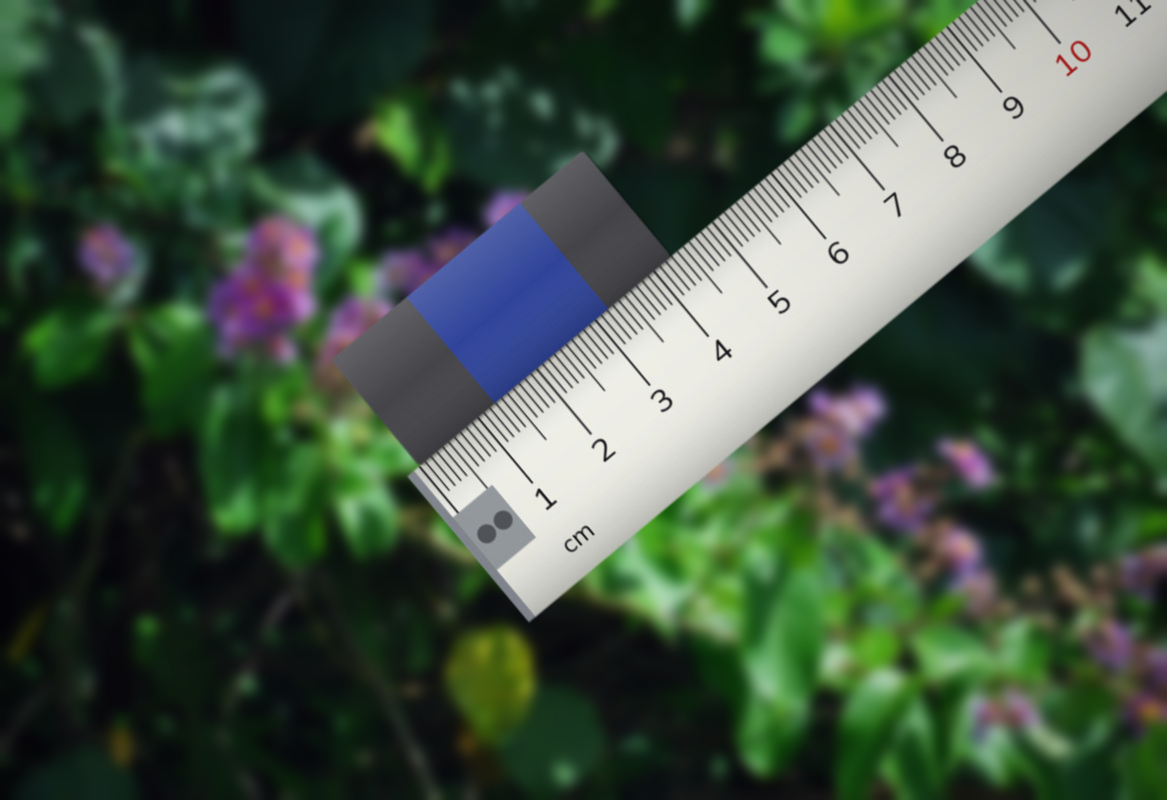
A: 4.3 cm
